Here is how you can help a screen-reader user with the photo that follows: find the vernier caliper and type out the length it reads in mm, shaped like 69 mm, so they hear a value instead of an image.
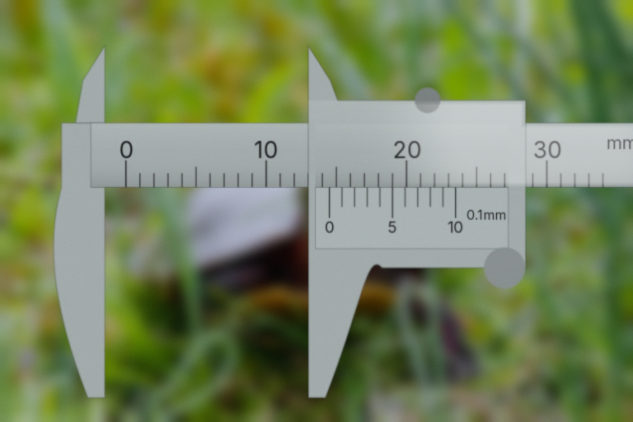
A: 14.5 mm
